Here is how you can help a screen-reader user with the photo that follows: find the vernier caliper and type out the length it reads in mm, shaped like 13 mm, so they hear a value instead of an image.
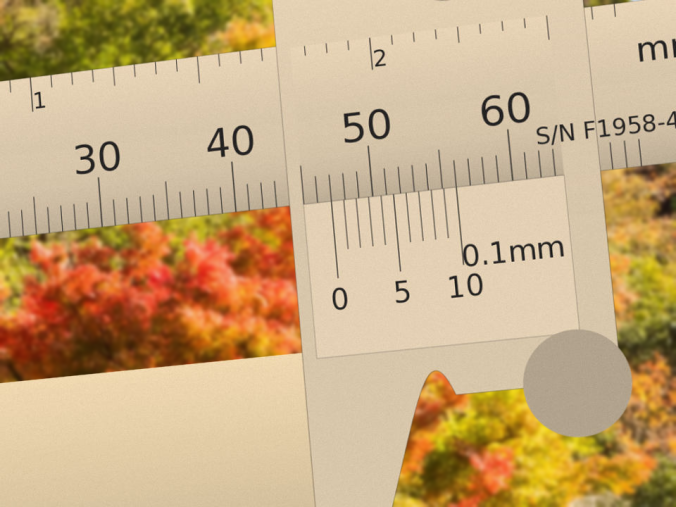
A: 47.0 mm
